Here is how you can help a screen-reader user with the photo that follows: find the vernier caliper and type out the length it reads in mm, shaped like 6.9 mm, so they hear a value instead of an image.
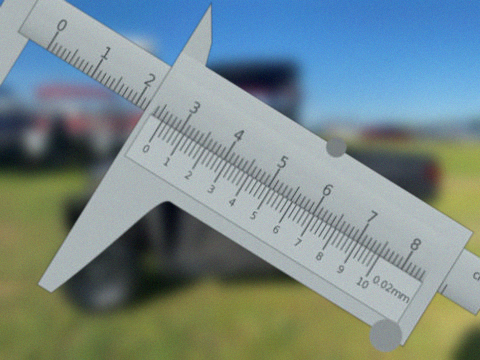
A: 26.0 mm
